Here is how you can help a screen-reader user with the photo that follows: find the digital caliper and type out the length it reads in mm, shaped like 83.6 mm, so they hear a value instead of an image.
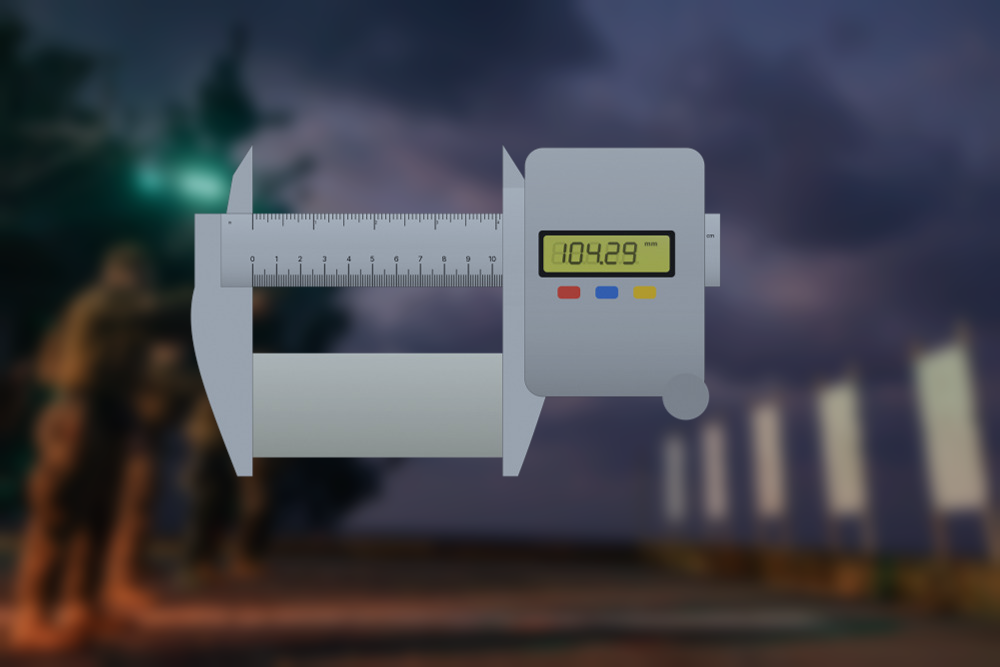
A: 104.29 mm
